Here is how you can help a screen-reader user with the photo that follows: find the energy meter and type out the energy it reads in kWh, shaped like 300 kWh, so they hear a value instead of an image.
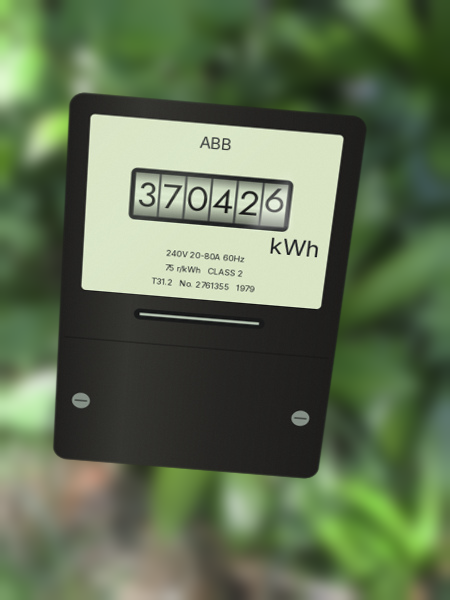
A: 370426 kWh
